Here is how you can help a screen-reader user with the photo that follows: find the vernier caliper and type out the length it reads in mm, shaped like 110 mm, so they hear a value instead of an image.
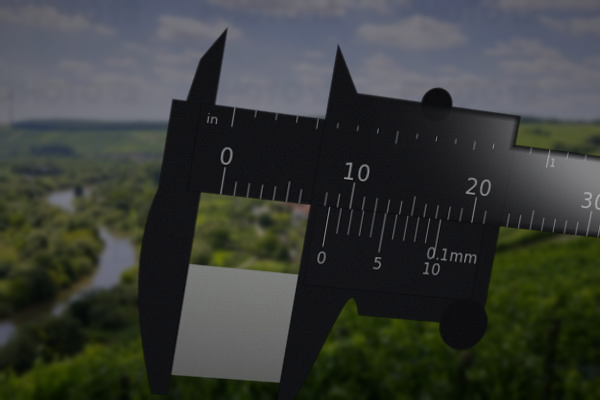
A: 8.4 mm
